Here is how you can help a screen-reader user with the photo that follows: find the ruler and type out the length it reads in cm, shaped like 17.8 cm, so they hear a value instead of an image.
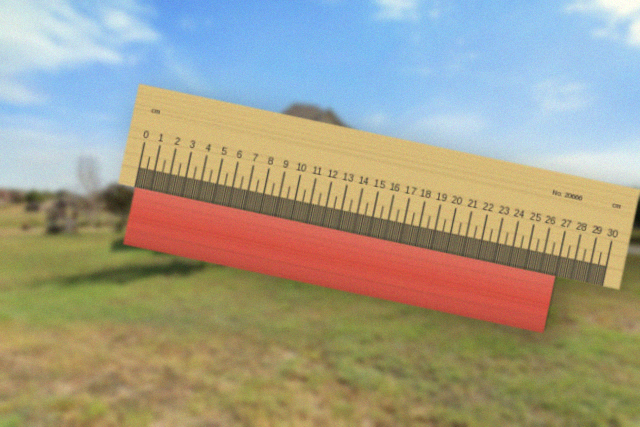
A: 27 cm
